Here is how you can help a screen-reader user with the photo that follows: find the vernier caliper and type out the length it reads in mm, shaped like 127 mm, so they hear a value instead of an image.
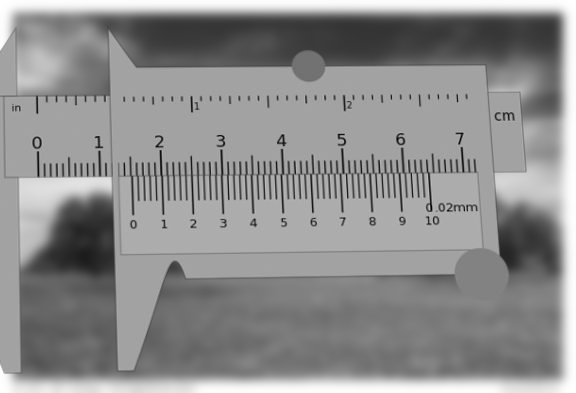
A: 15.2 mm
